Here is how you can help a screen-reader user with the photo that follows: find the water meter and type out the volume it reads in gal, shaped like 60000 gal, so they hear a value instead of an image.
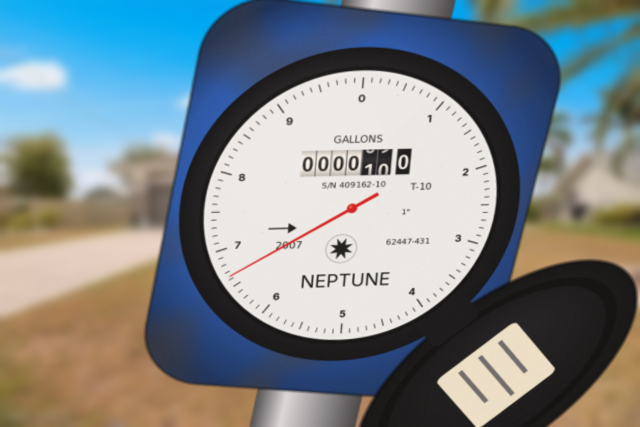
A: 96.6 gal
